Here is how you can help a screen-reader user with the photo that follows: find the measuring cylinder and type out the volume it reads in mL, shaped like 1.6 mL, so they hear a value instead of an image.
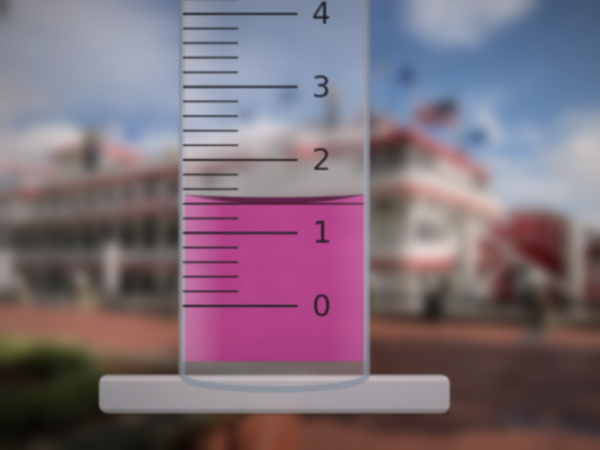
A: 1.4 mL
